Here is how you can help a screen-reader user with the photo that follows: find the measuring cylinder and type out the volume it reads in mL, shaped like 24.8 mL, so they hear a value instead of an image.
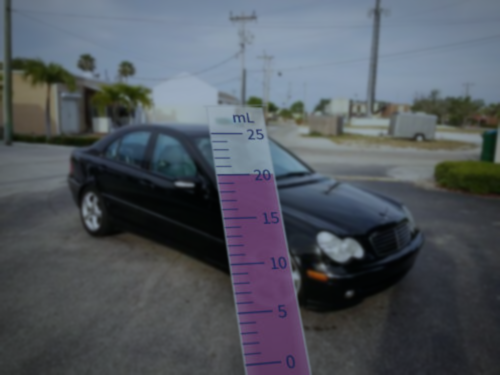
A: 20 mL
